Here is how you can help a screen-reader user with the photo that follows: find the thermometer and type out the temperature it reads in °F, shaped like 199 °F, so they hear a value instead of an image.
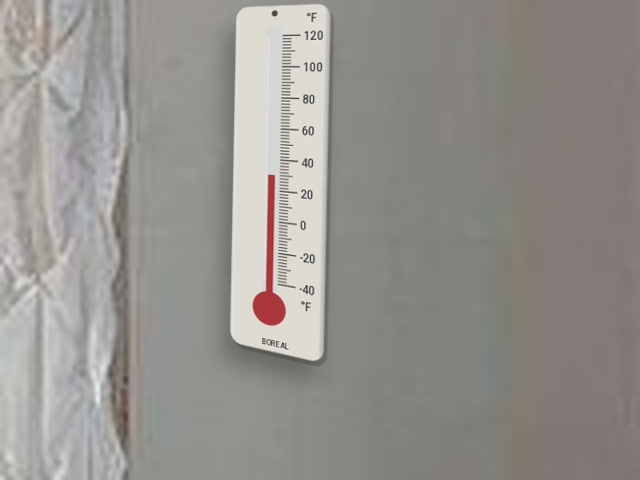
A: 30 °F
